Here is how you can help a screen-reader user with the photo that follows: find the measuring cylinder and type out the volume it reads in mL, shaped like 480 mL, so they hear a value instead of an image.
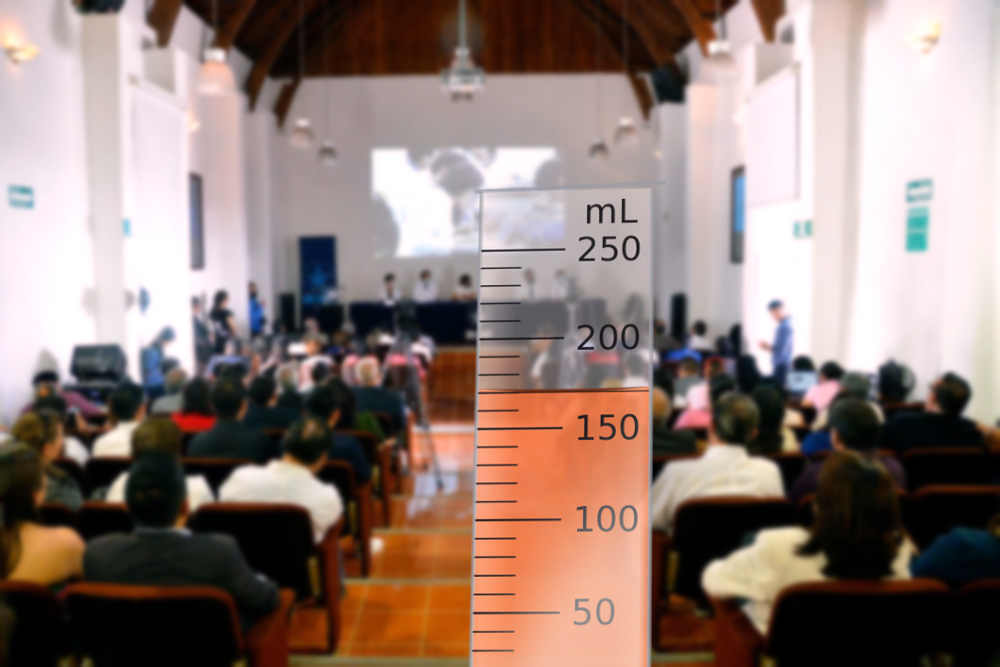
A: 170 mL
